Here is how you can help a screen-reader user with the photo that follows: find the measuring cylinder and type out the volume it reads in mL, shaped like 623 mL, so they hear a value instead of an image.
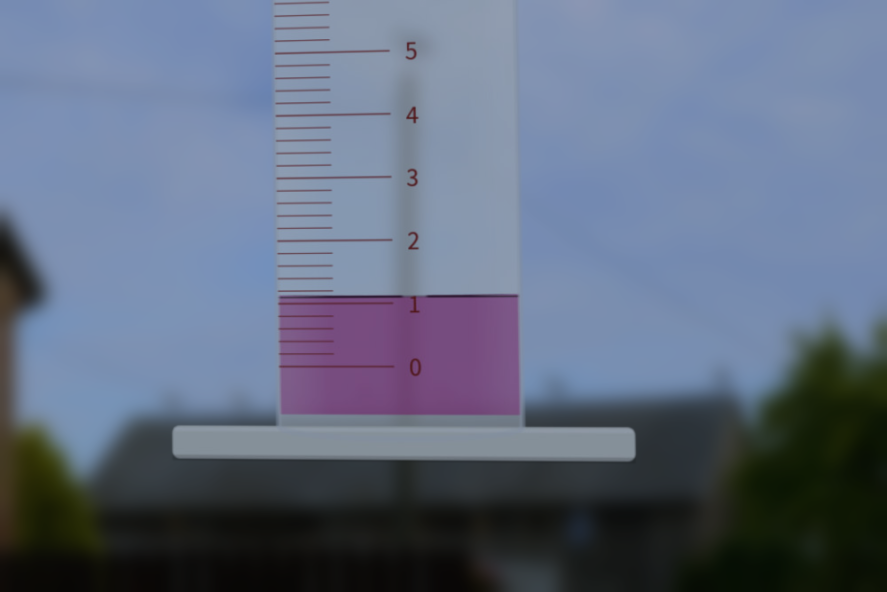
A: 1.1 mL
